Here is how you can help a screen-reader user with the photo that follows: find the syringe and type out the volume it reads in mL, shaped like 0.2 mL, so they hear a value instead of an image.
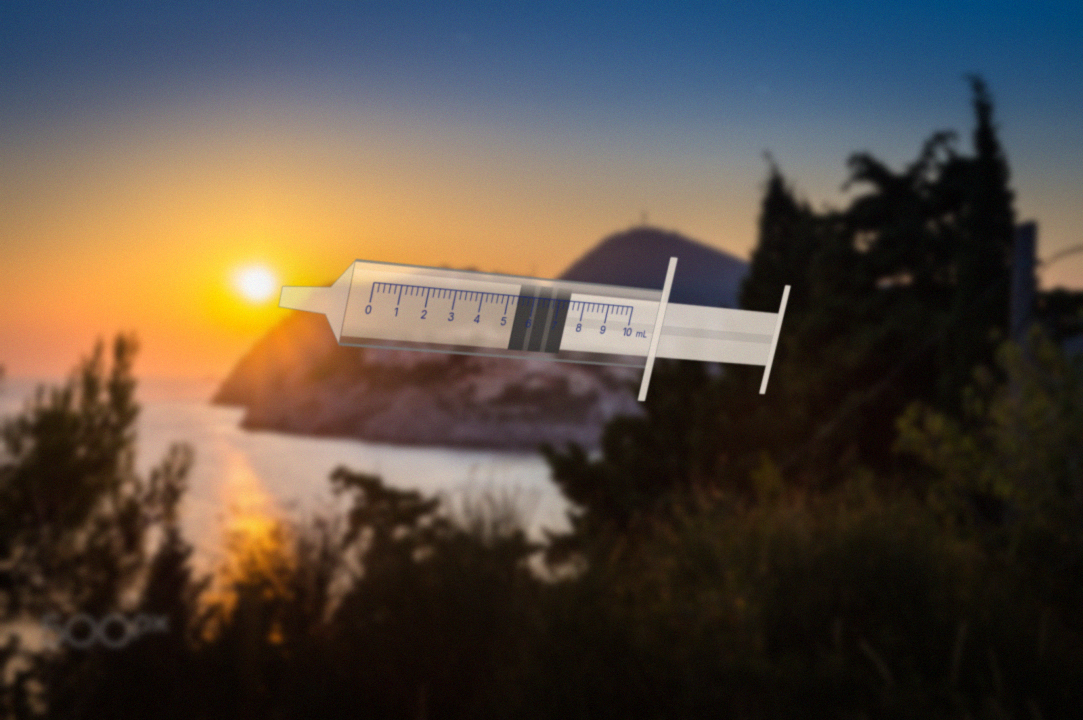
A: 5.4 mL
